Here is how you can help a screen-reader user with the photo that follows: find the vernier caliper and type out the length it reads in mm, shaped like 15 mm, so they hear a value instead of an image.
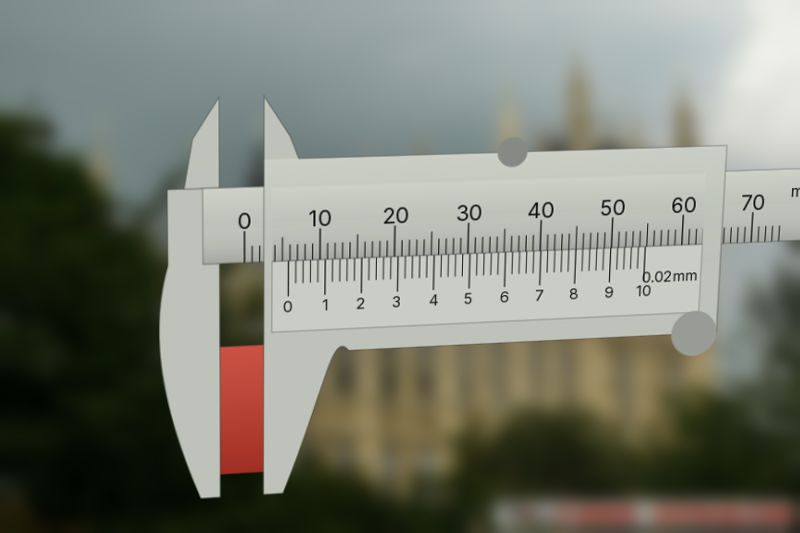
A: 5.8 mm
